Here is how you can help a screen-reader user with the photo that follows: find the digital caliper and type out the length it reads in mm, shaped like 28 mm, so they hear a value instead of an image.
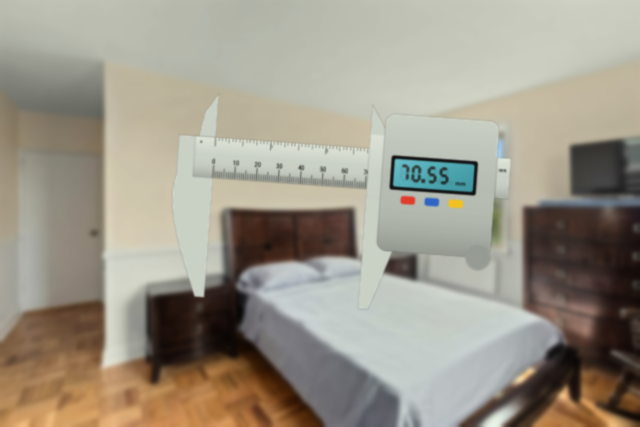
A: 70.55 mm
